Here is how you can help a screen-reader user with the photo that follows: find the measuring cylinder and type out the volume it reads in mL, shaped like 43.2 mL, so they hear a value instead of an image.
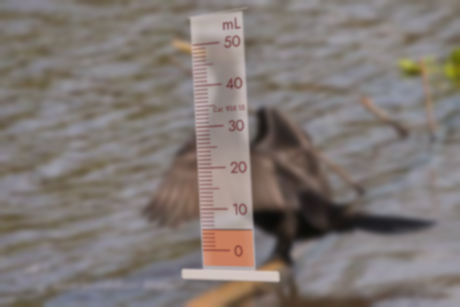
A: 5 mL
